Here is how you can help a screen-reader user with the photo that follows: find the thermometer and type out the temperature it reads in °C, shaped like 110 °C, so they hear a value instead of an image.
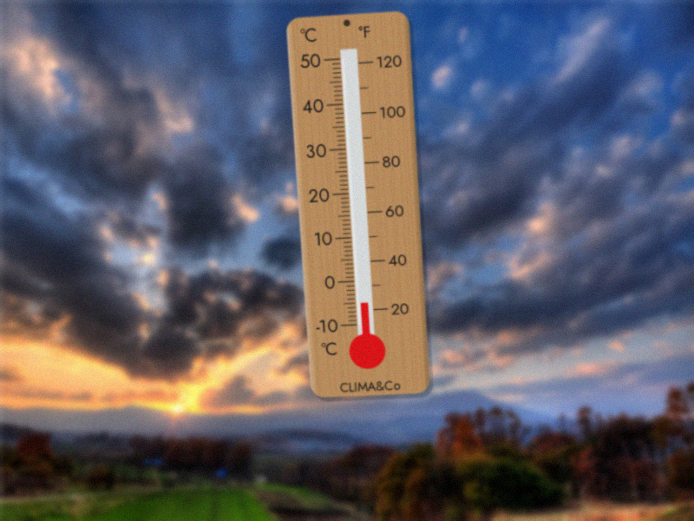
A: -5 °C
